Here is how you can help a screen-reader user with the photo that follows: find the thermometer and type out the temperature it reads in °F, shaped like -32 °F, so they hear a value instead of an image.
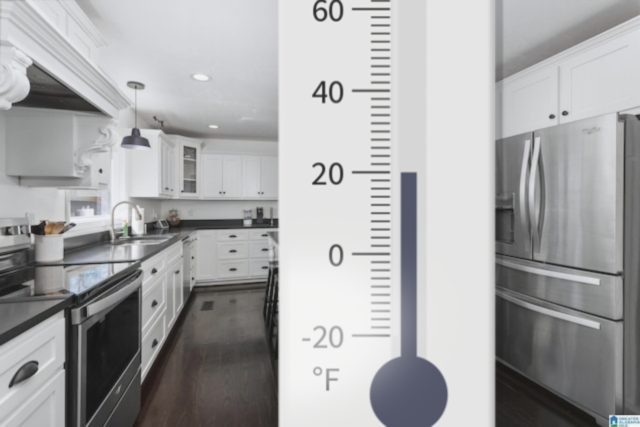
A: 20 °F
